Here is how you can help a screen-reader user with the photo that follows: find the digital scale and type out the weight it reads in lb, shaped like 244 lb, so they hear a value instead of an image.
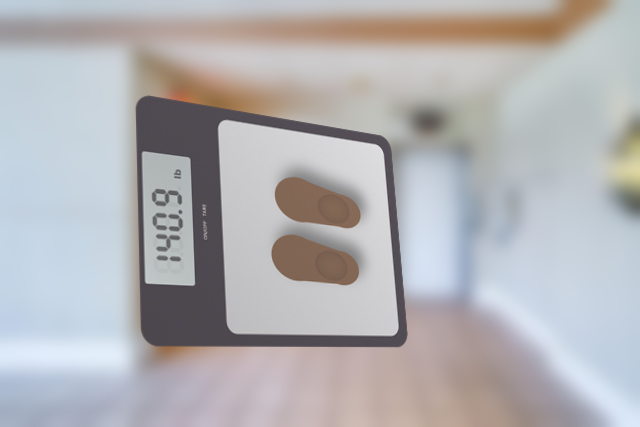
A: 140.9 lb
